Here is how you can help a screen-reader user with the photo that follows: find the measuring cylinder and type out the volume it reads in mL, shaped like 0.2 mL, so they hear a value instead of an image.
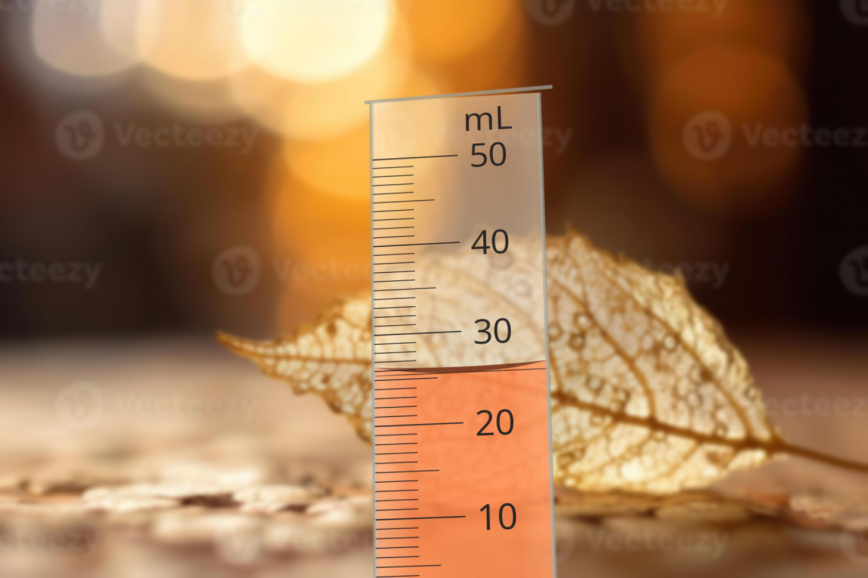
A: 25.5 mL
